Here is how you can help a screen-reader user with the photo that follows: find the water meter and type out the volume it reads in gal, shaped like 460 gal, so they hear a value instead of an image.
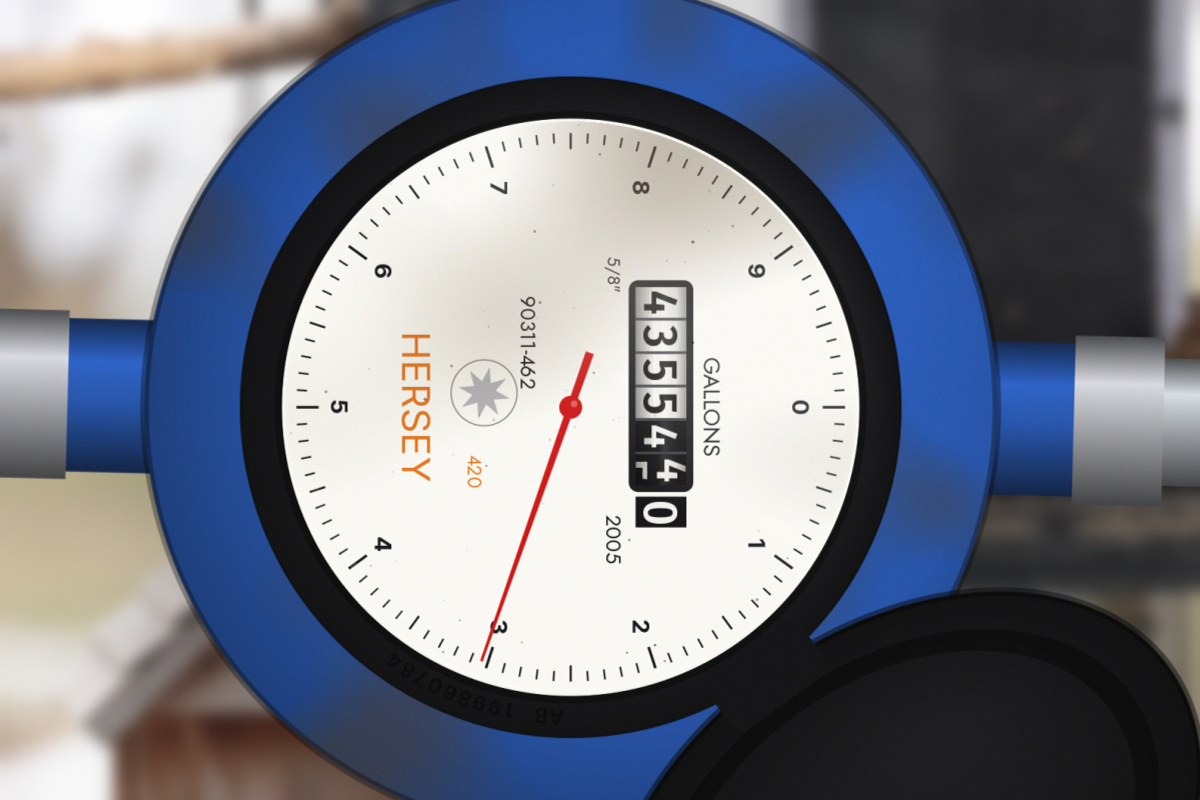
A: 4355443.0 gal
